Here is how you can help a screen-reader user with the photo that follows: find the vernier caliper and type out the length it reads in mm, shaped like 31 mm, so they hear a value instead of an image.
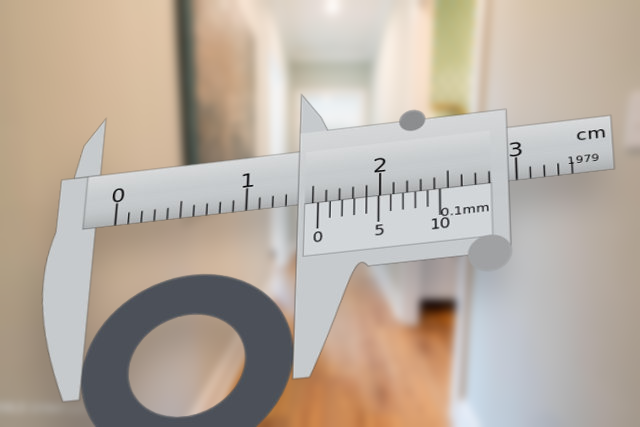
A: 15.4 mm
